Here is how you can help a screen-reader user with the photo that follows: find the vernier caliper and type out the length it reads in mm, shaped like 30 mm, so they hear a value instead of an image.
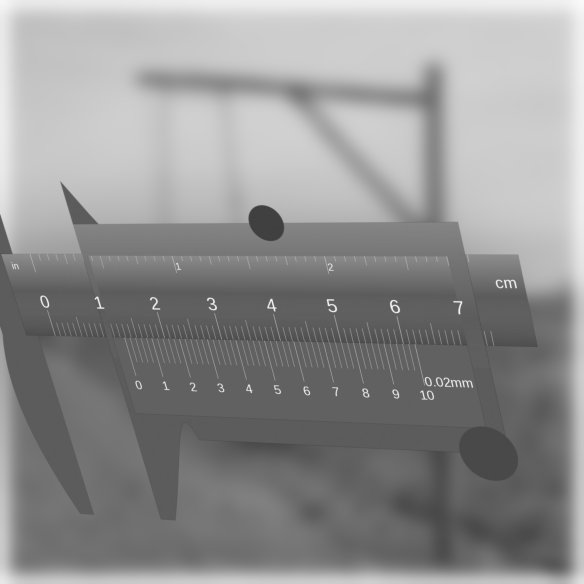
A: 12.8 mm
